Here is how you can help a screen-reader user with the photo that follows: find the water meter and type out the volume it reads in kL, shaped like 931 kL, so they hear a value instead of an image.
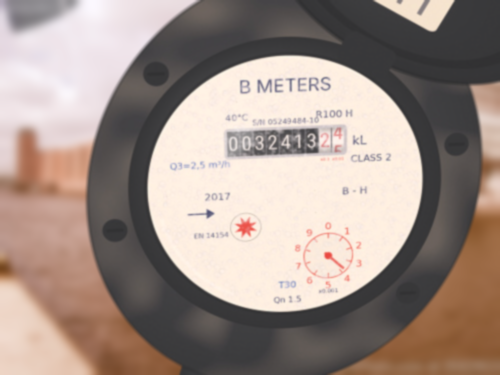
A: 32413.243 kL
